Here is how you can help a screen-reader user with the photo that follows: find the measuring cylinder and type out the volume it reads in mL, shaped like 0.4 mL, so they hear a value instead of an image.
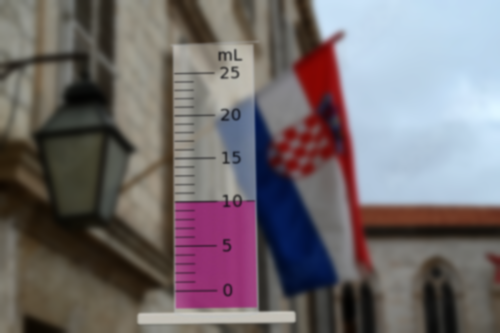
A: 10 mL
